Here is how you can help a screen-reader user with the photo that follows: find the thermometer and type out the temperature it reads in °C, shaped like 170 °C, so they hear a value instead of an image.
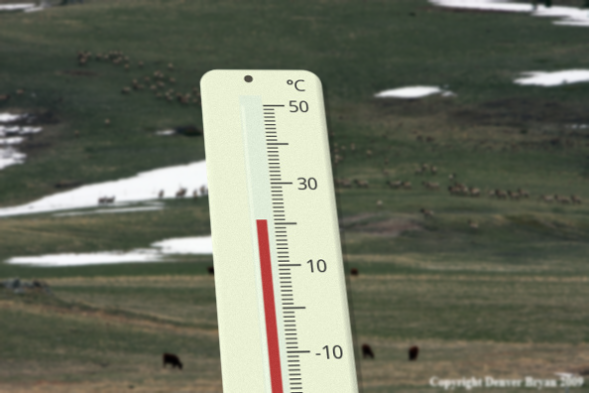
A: 21 °C
